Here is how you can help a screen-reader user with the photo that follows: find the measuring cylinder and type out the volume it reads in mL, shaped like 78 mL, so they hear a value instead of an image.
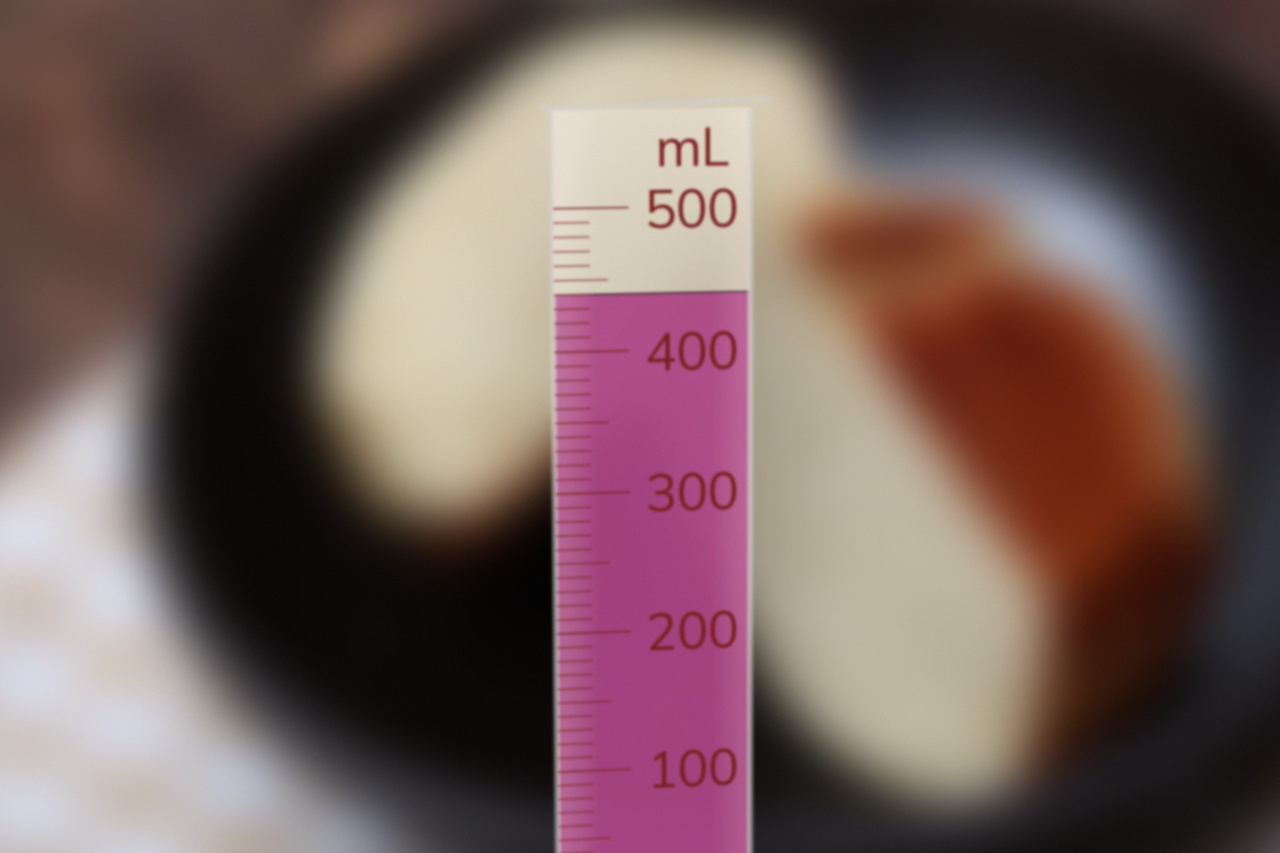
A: 440 mL
